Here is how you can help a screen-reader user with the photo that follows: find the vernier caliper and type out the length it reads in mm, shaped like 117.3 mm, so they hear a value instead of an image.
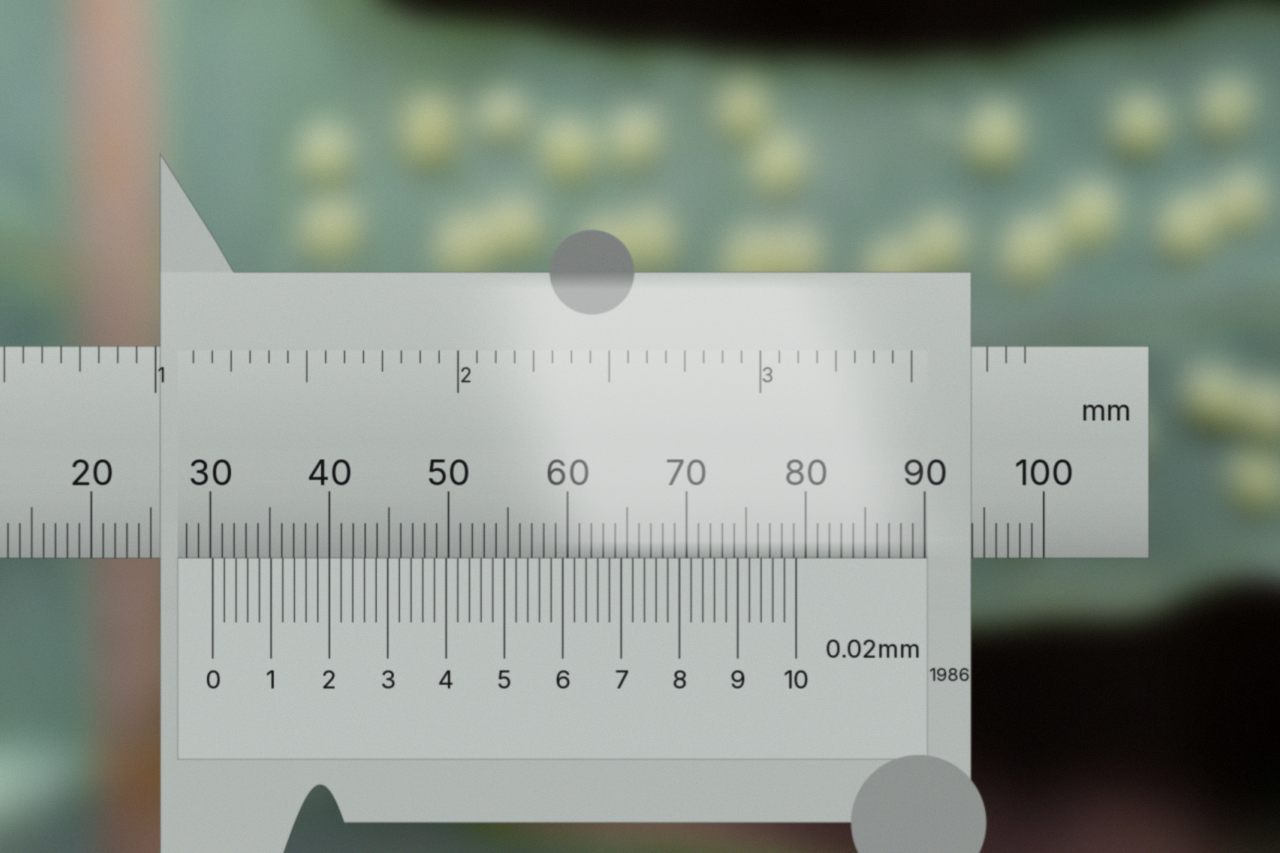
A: 30.2 mm
